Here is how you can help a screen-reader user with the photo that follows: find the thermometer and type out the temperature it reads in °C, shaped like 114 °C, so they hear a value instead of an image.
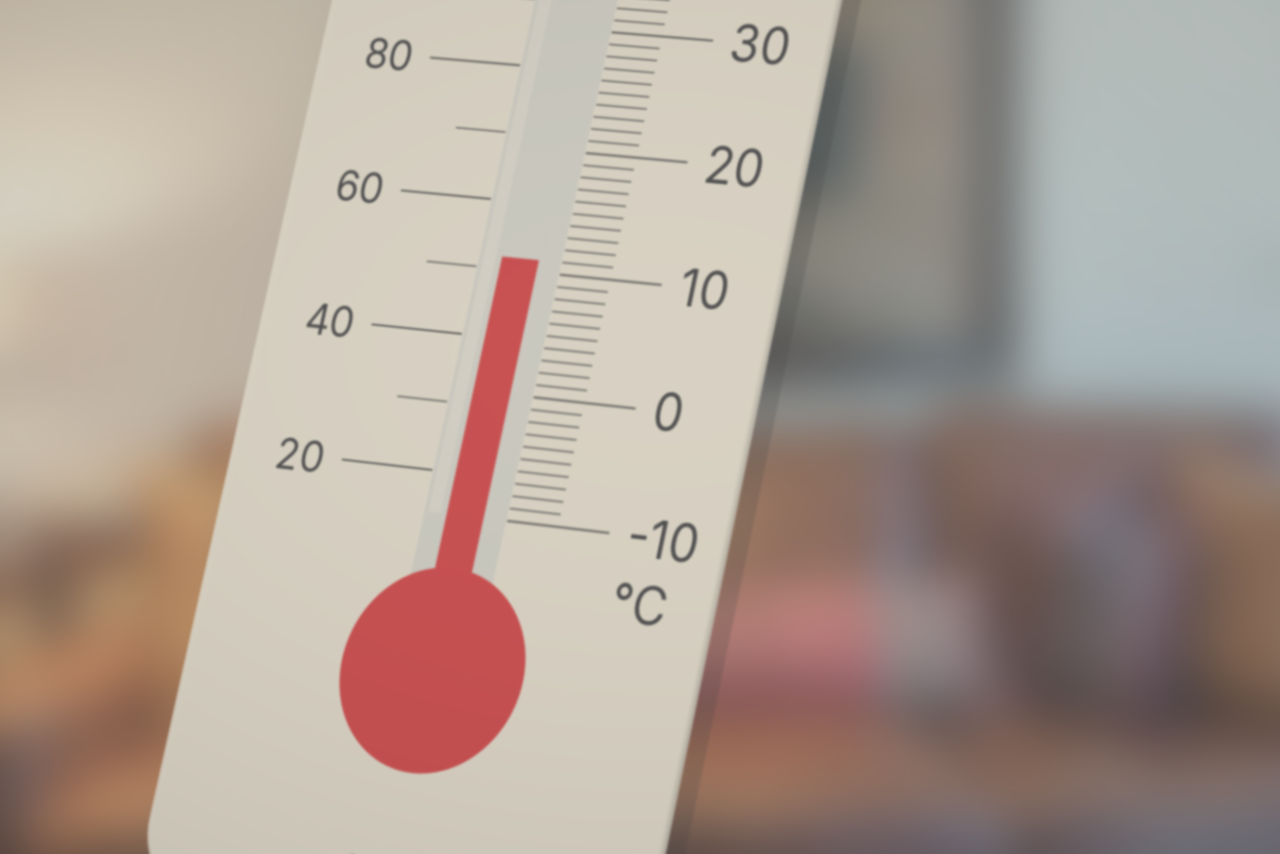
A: 11 °C
